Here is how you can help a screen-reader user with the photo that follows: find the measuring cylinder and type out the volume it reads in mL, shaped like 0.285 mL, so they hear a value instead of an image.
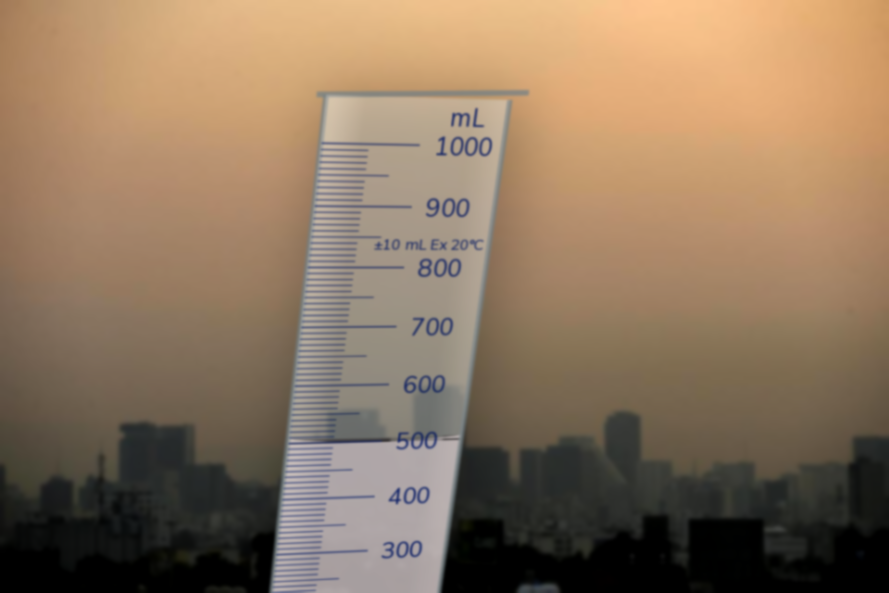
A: 500 mL
